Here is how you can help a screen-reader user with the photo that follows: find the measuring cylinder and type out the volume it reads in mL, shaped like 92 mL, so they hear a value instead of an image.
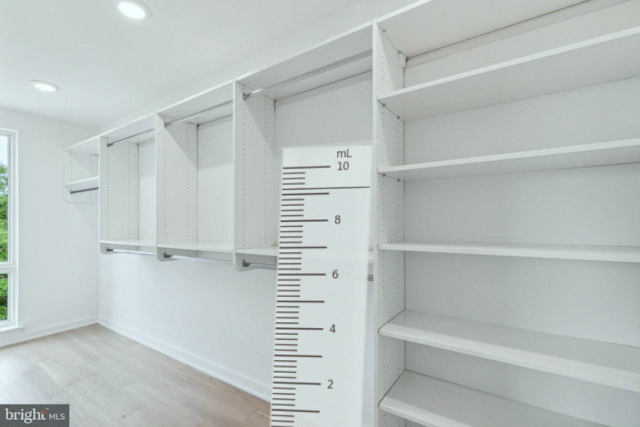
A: 9.2 mL
